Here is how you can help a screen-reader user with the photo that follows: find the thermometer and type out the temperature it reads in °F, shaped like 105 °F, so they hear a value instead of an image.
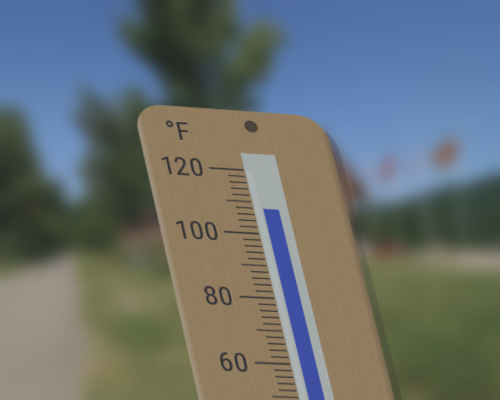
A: 108 °F
